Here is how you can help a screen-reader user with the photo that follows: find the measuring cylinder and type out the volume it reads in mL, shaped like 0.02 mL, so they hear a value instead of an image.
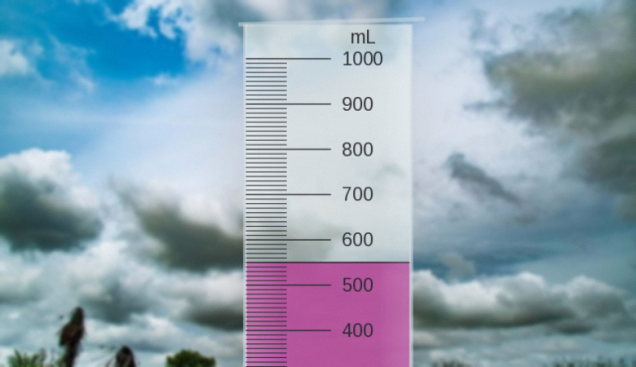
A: 550 mL
